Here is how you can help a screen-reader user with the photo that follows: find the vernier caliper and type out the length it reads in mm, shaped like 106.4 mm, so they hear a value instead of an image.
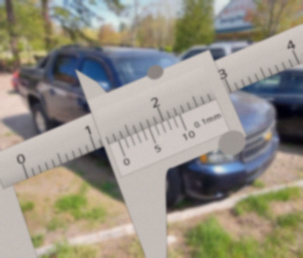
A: 13.4 mm
